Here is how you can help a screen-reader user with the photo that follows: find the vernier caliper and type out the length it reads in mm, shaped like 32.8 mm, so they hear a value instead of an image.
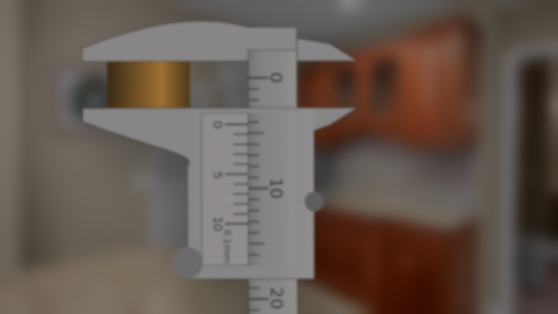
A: 4.2 mm
